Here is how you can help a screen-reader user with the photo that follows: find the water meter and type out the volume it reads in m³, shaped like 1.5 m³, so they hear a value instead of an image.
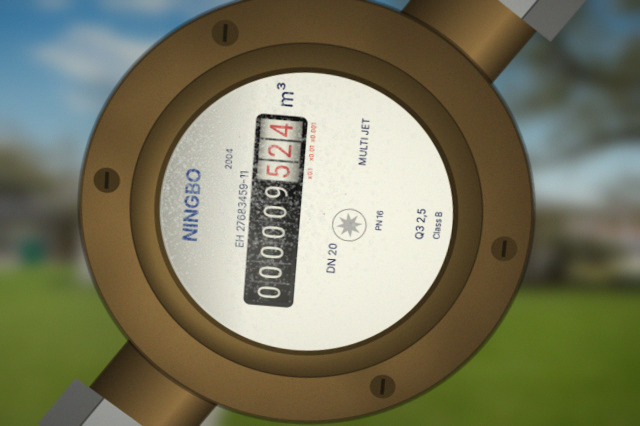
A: 9.524 m³
